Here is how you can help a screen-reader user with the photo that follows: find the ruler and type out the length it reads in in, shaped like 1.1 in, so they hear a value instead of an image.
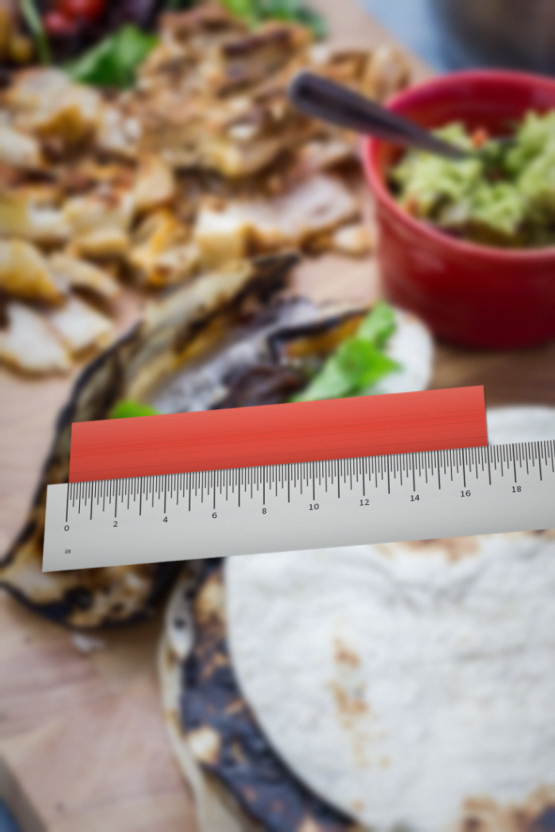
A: 17 in
